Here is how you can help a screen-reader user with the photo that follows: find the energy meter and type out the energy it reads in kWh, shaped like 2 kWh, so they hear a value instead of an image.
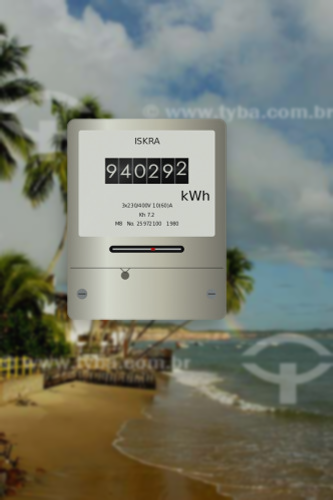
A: 940292 kWh
